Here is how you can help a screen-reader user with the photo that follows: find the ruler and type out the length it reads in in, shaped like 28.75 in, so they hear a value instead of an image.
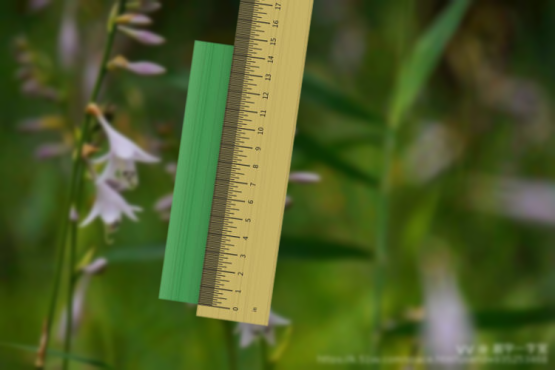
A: 14.5 in
